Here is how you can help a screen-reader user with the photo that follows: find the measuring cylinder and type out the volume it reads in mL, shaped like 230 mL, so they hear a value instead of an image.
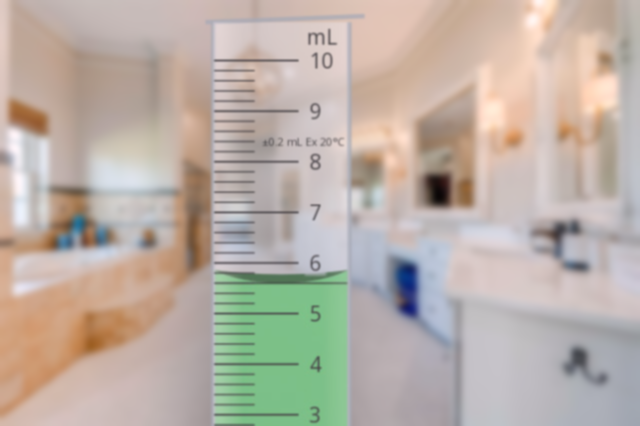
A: 5.6 mL
